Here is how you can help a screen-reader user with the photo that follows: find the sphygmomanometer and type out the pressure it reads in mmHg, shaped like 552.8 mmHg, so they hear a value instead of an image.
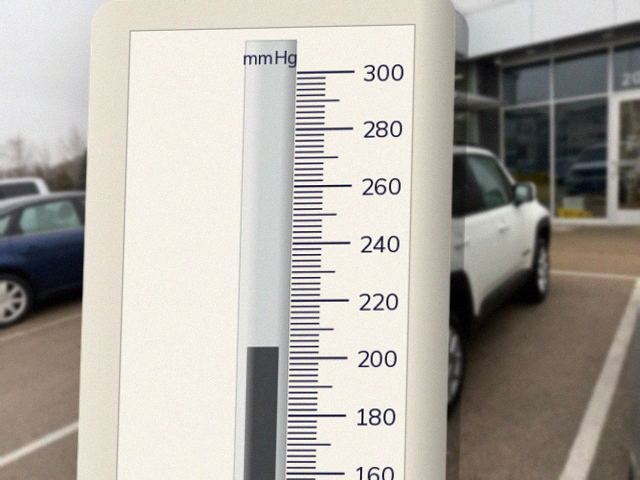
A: 204 mmHg
